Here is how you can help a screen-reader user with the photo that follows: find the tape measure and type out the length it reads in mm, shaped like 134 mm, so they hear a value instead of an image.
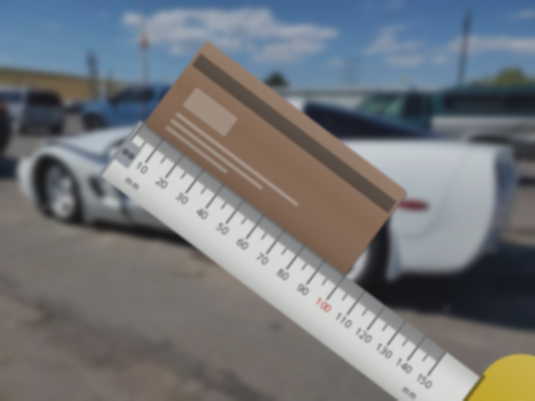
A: 100 mm
